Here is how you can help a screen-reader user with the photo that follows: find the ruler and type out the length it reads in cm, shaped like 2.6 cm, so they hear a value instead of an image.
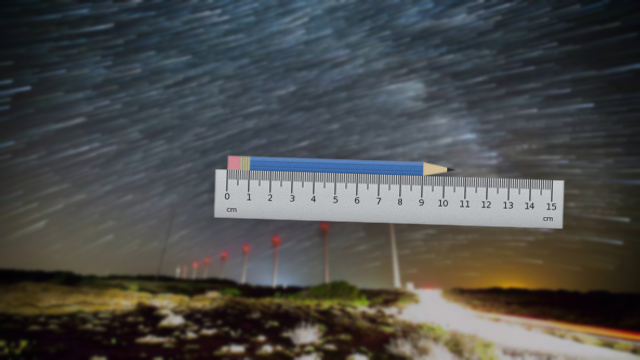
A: 10.5 cm
